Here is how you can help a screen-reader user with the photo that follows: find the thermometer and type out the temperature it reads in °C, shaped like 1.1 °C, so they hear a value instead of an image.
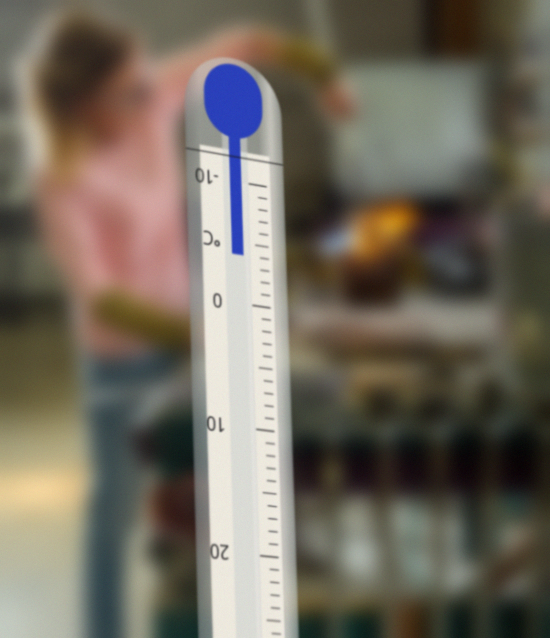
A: -4 °C
